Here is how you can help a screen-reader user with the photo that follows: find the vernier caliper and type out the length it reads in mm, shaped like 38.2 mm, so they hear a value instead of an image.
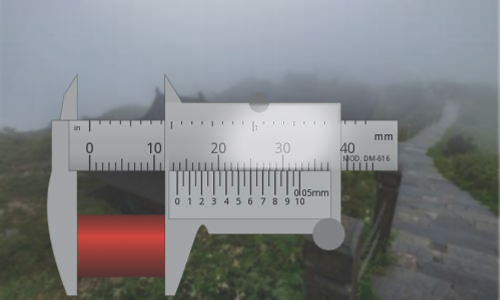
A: 13.6 mm
